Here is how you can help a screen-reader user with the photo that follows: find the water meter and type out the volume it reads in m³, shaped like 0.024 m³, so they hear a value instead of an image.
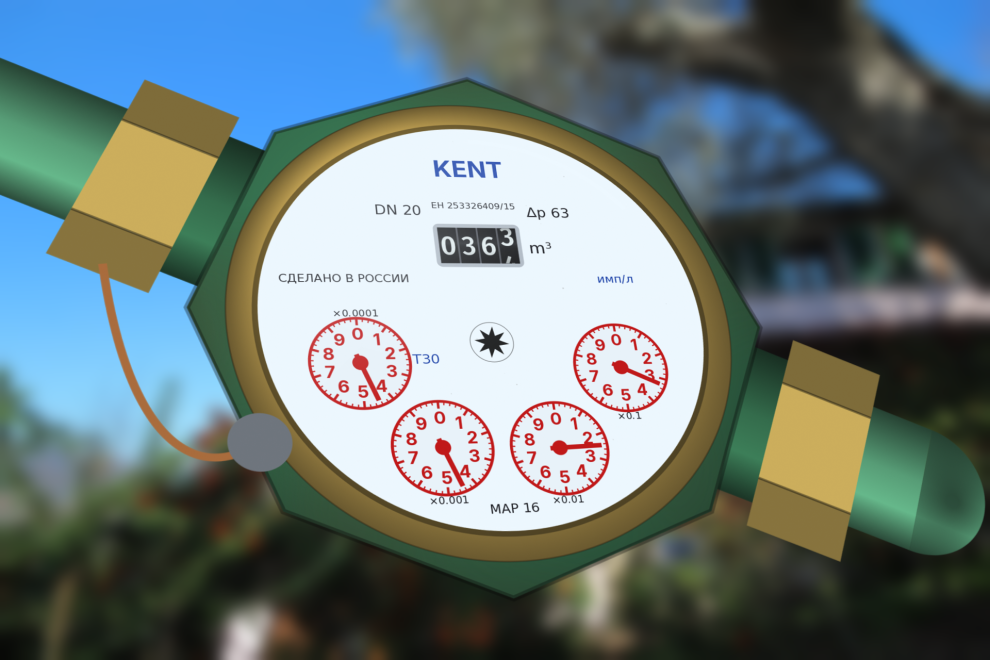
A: 363.3244 m³
